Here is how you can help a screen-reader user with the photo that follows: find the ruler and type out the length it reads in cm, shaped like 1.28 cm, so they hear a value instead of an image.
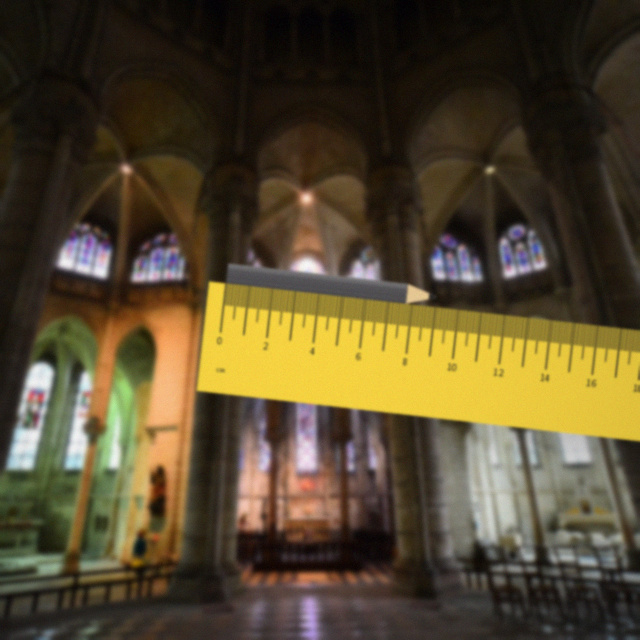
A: 9 cm
